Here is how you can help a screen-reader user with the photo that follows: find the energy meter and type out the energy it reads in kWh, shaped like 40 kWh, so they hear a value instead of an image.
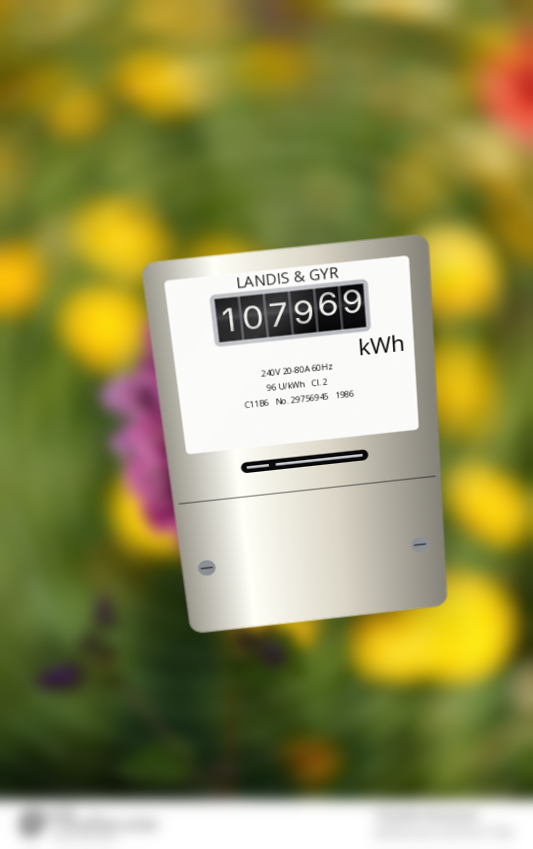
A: 107969 kWh
